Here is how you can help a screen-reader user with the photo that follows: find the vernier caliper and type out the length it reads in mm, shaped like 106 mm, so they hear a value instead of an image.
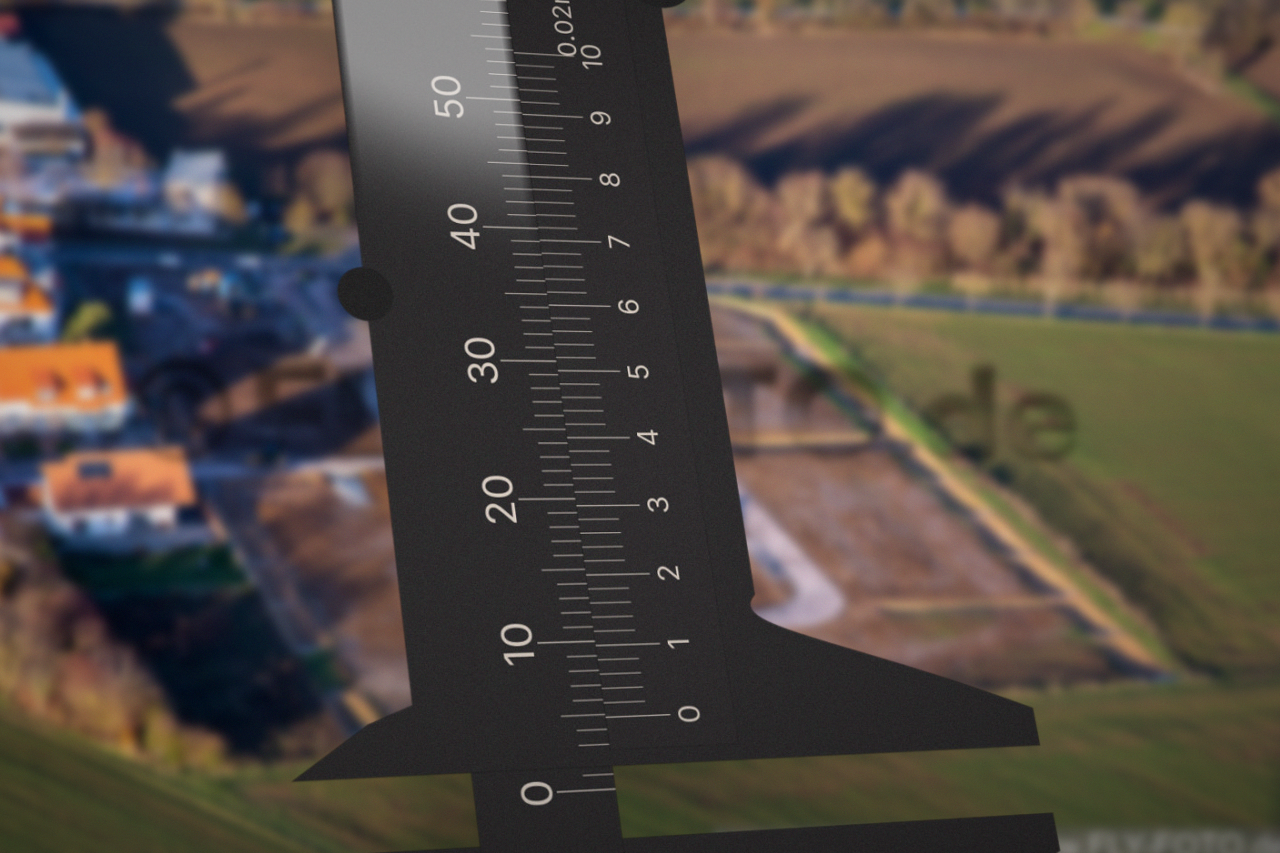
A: 4.8 mm
